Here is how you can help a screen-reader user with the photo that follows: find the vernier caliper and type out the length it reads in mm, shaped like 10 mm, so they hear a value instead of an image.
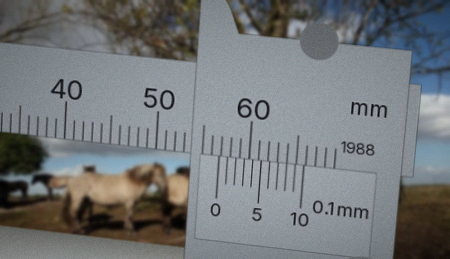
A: 56.8 mm
